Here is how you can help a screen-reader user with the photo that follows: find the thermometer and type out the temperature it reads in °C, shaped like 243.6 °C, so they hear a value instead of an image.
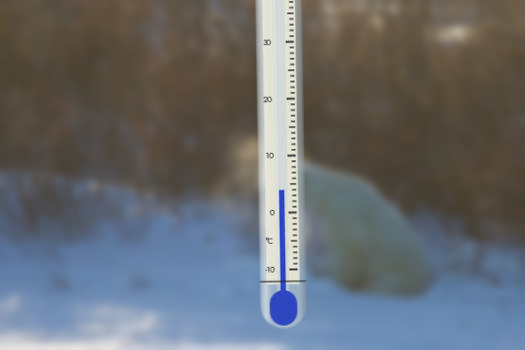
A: 4 °C
